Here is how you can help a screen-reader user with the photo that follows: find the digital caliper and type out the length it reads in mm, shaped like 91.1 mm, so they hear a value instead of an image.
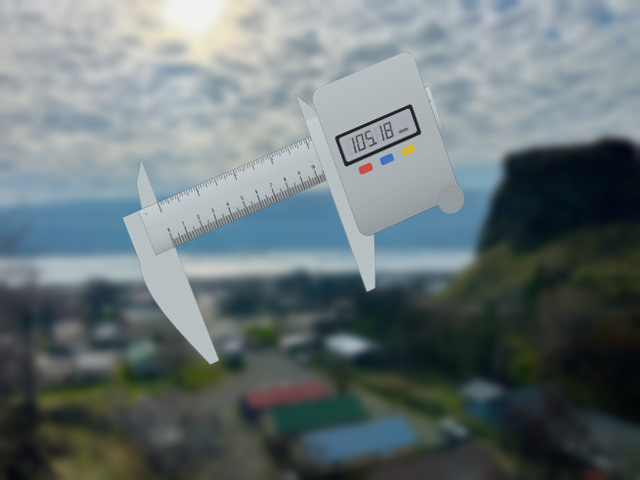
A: 105.18 mm
